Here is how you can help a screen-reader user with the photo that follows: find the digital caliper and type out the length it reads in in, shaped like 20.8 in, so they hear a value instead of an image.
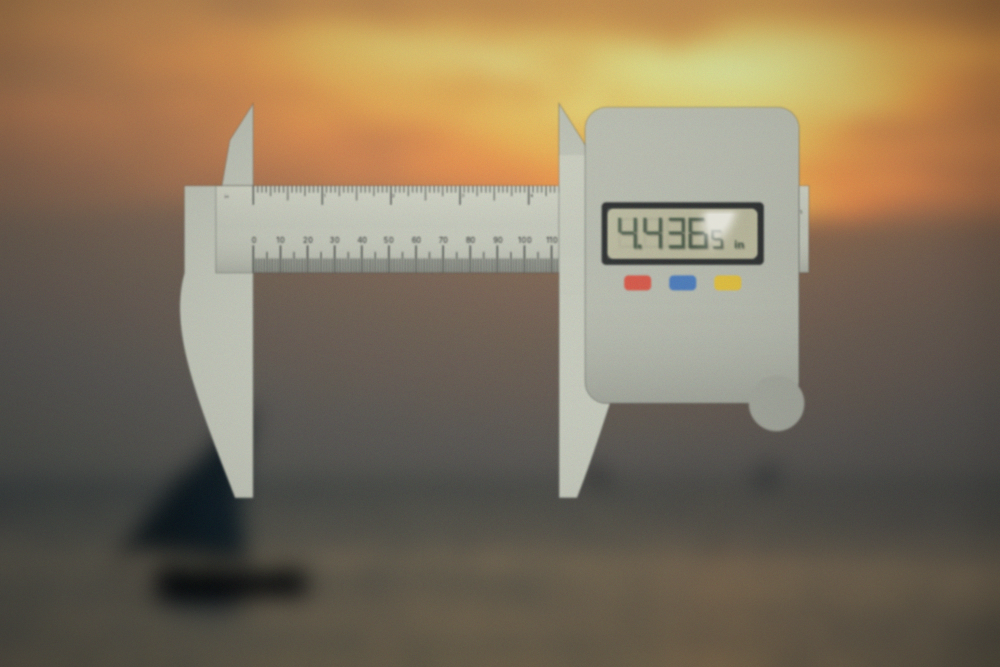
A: 4.4365 in
